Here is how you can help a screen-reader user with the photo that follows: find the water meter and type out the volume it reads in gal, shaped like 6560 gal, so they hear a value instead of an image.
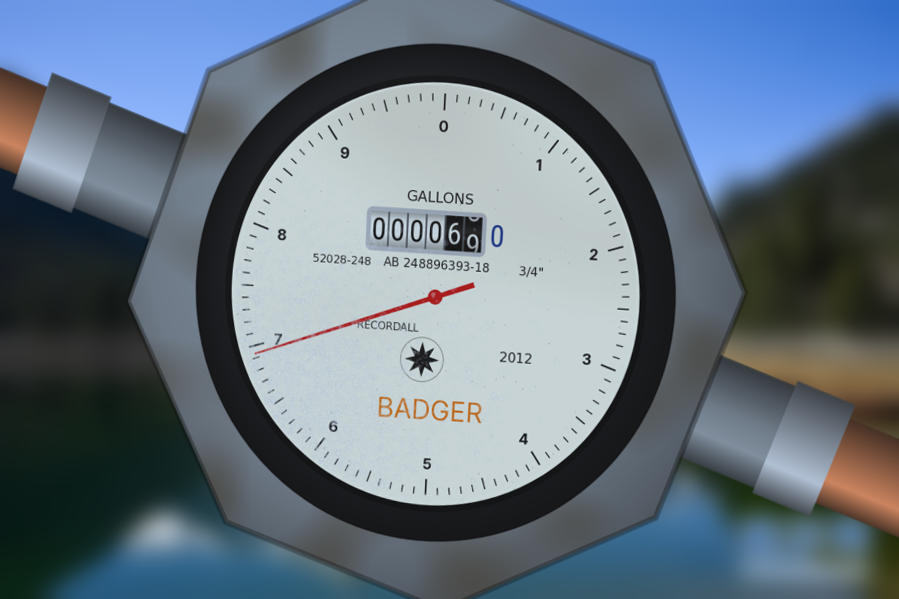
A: 686.9 gal
